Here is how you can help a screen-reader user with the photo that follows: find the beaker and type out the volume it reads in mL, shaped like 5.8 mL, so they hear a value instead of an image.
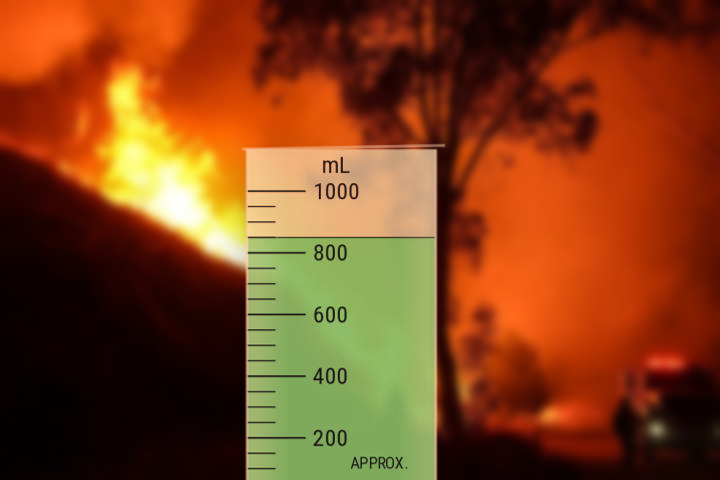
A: 850 mL
